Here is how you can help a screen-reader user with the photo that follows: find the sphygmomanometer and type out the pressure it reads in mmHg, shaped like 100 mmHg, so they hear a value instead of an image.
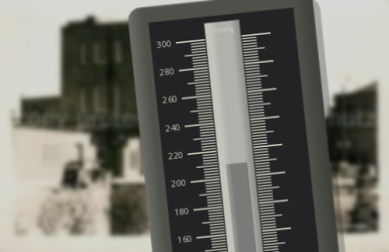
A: 210 mmHg
